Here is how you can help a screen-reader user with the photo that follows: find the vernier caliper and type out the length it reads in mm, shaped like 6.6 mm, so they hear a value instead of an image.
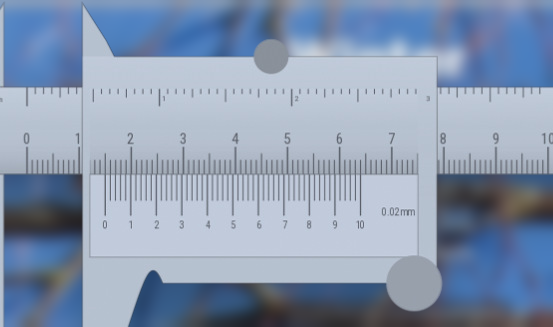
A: 15.0 mm
